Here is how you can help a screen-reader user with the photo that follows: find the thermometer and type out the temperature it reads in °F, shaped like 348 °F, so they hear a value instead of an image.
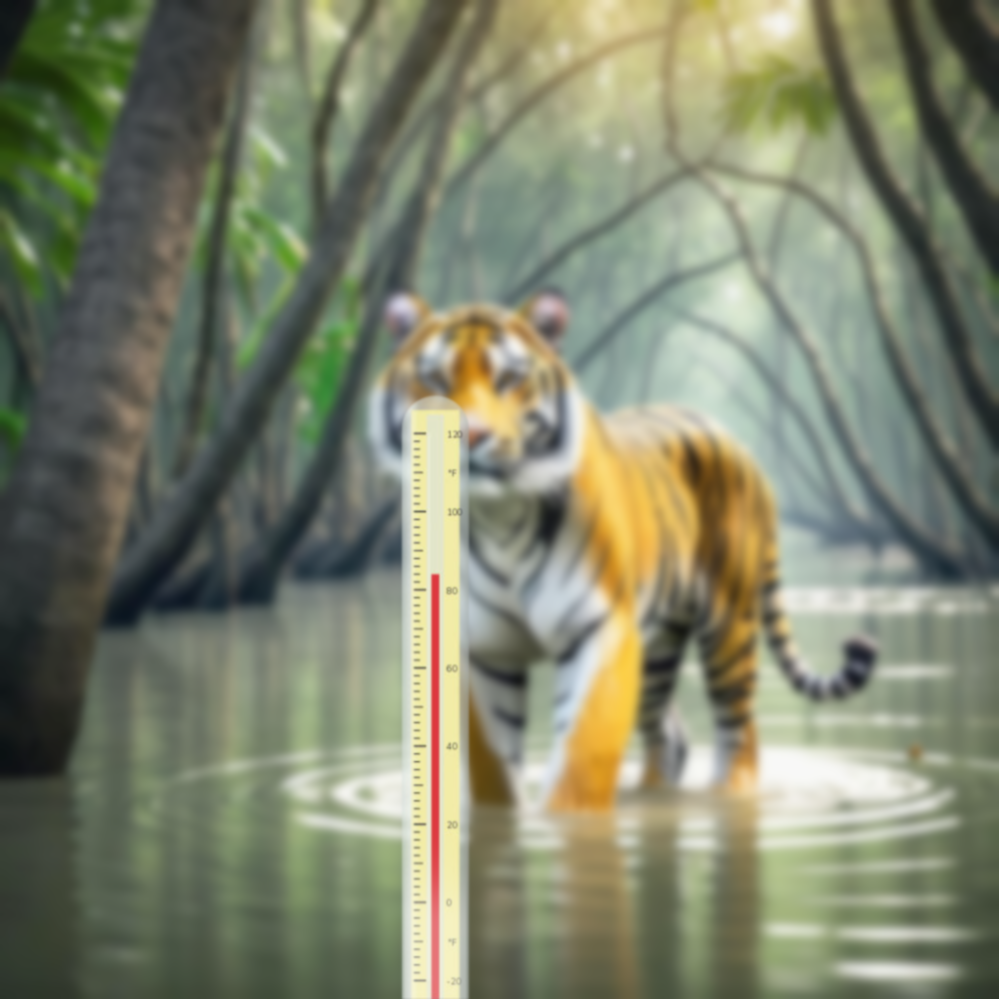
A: 84 °F
